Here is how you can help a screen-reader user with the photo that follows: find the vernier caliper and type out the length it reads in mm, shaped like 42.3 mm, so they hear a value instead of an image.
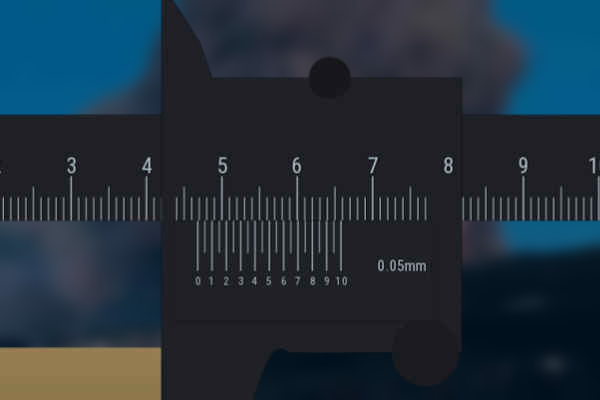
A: 46.8 mm
